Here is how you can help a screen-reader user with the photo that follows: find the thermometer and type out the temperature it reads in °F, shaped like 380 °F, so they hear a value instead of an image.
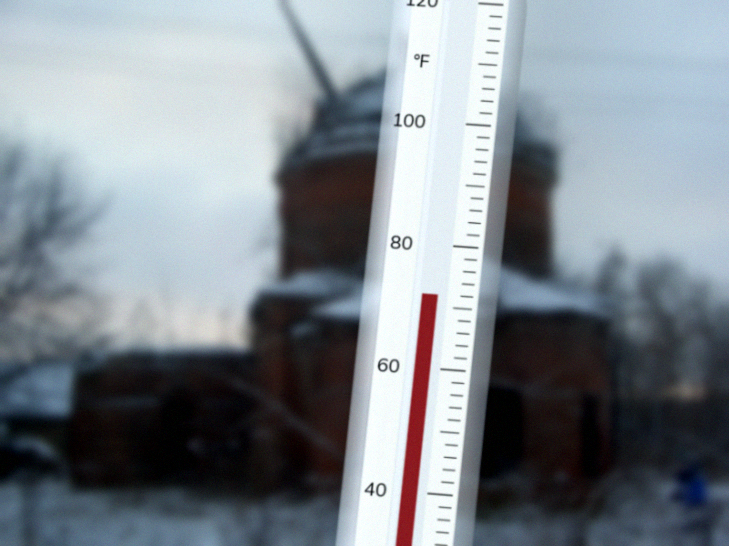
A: 72 °F
